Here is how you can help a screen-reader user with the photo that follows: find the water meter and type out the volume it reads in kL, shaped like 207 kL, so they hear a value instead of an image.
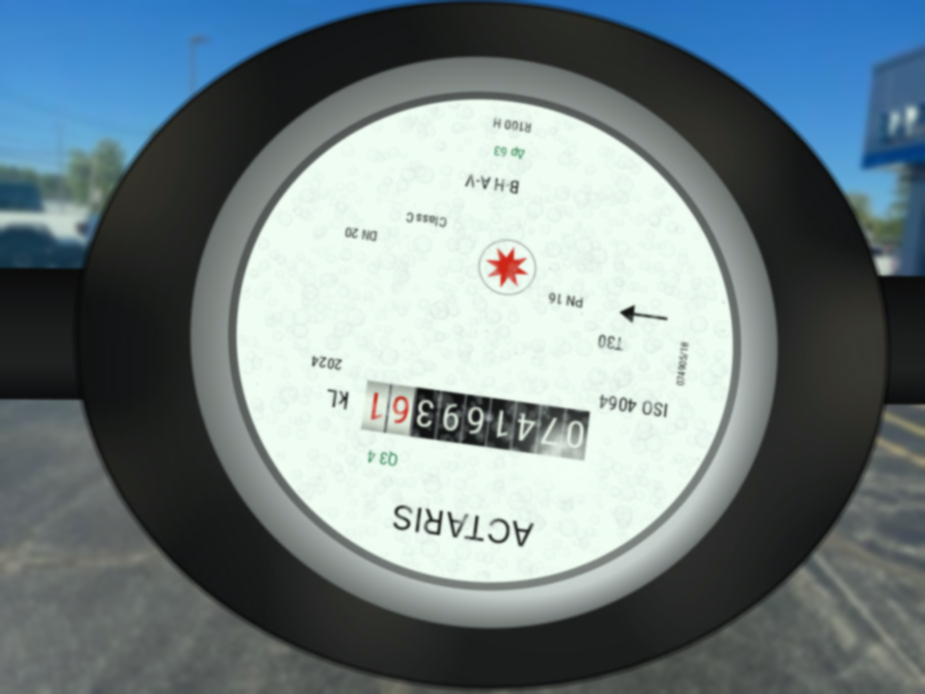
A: 741693.61 kL
